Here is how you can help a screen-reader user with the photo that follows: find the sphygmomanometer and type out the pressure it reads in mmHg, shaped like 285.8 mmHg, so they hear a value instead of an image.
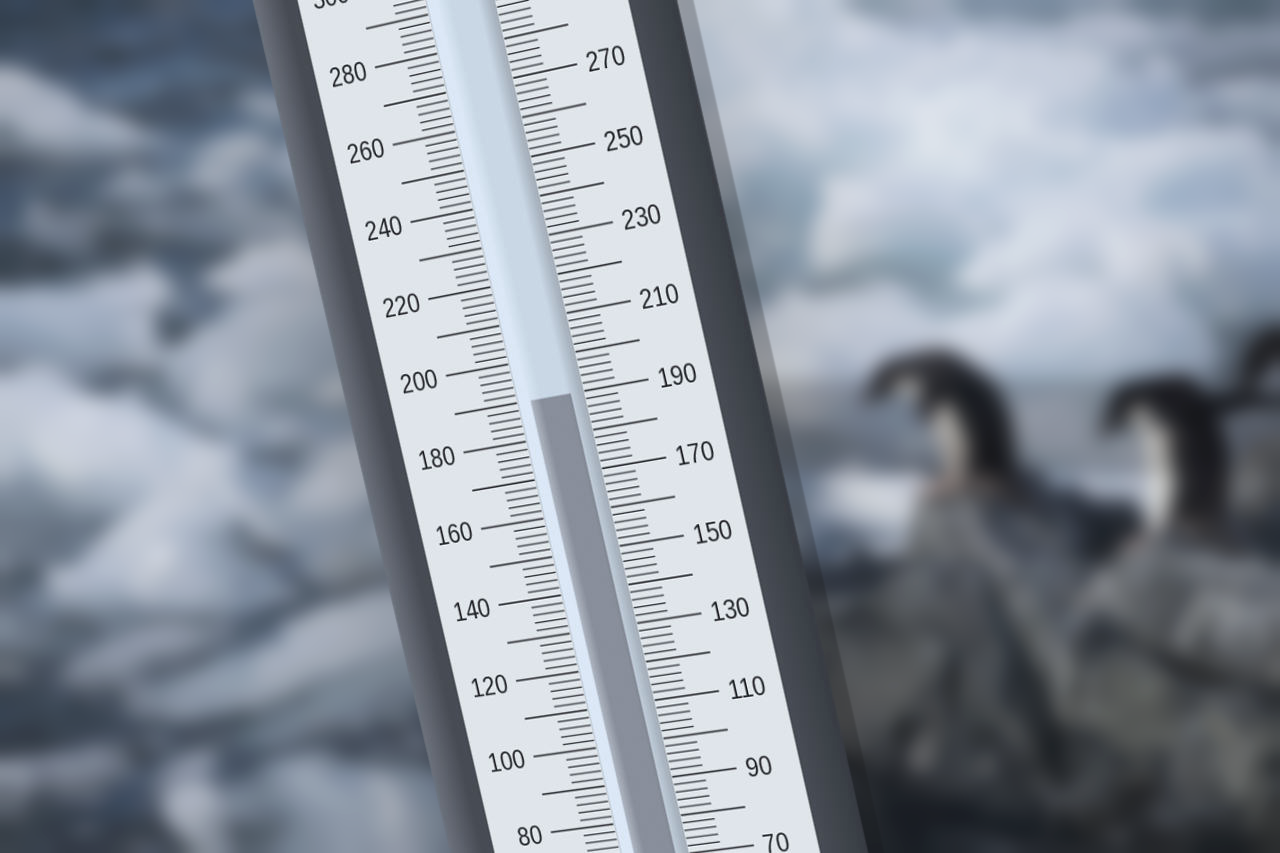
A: 190 mmHg
